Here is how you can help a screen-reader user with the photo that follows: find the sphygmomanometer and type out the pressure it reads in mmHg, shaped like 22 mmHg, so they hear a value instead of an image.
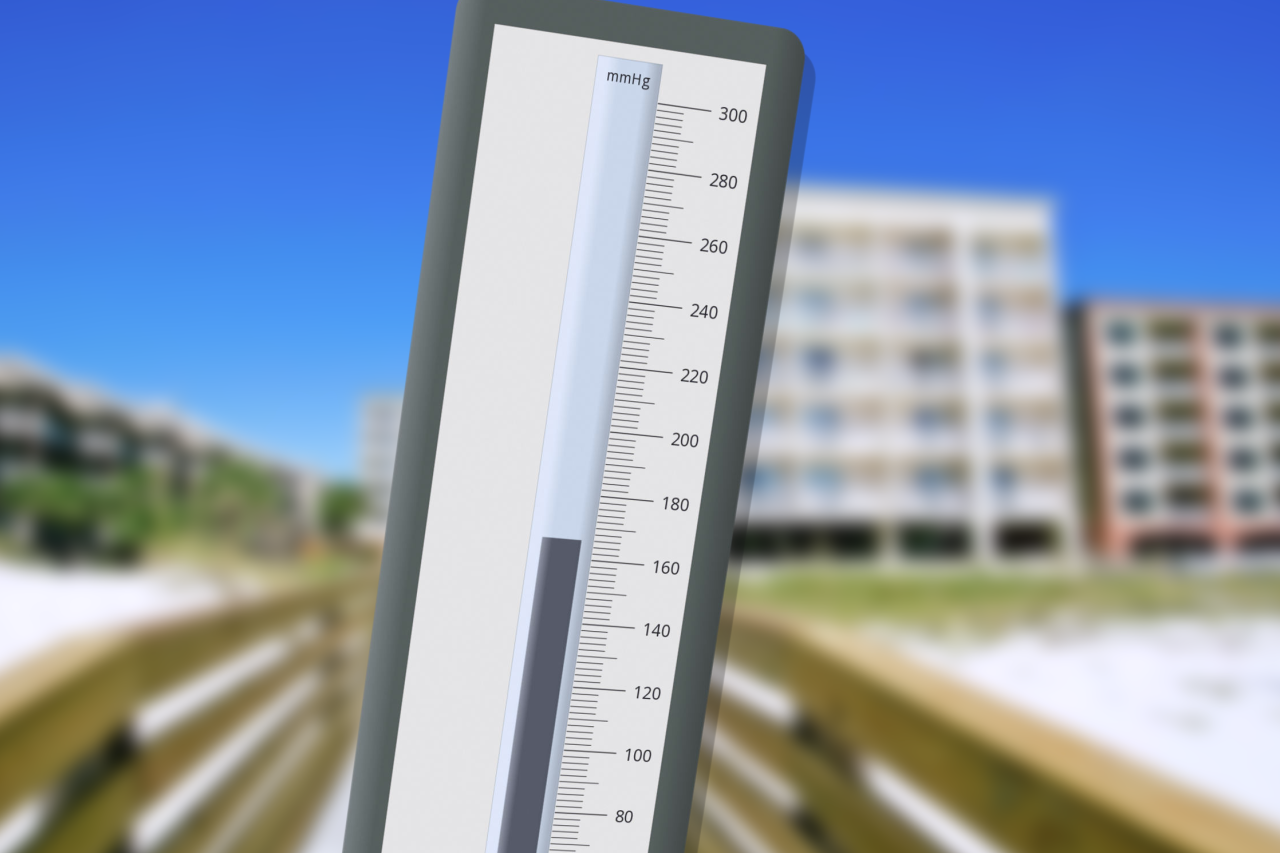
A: 166 mmHg
